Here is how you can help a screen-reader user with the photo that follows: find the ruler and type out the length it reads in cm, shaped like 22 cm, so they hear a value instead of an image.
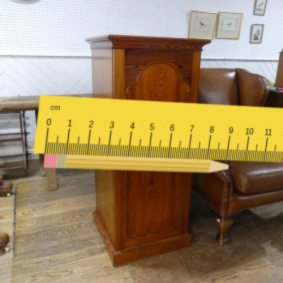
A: 9.5 cm
